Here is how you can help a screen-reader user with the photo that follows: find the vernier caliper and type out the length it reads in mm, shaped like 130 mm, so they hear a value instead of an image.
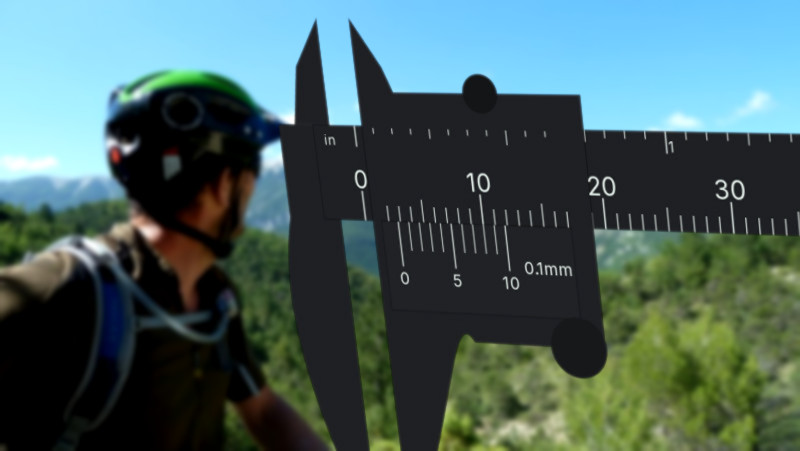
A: 2.8 mm
